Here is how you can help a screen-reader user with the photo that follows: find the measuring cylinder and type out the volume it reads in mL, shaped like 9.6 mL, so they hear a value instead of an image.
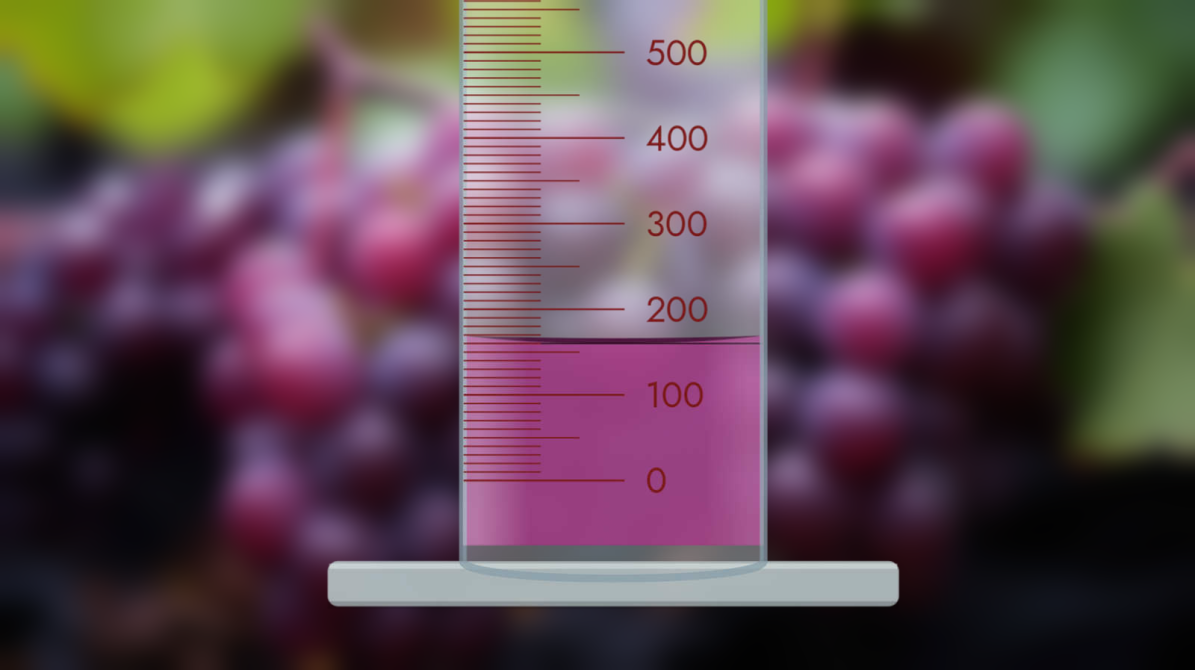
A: 160 mL
